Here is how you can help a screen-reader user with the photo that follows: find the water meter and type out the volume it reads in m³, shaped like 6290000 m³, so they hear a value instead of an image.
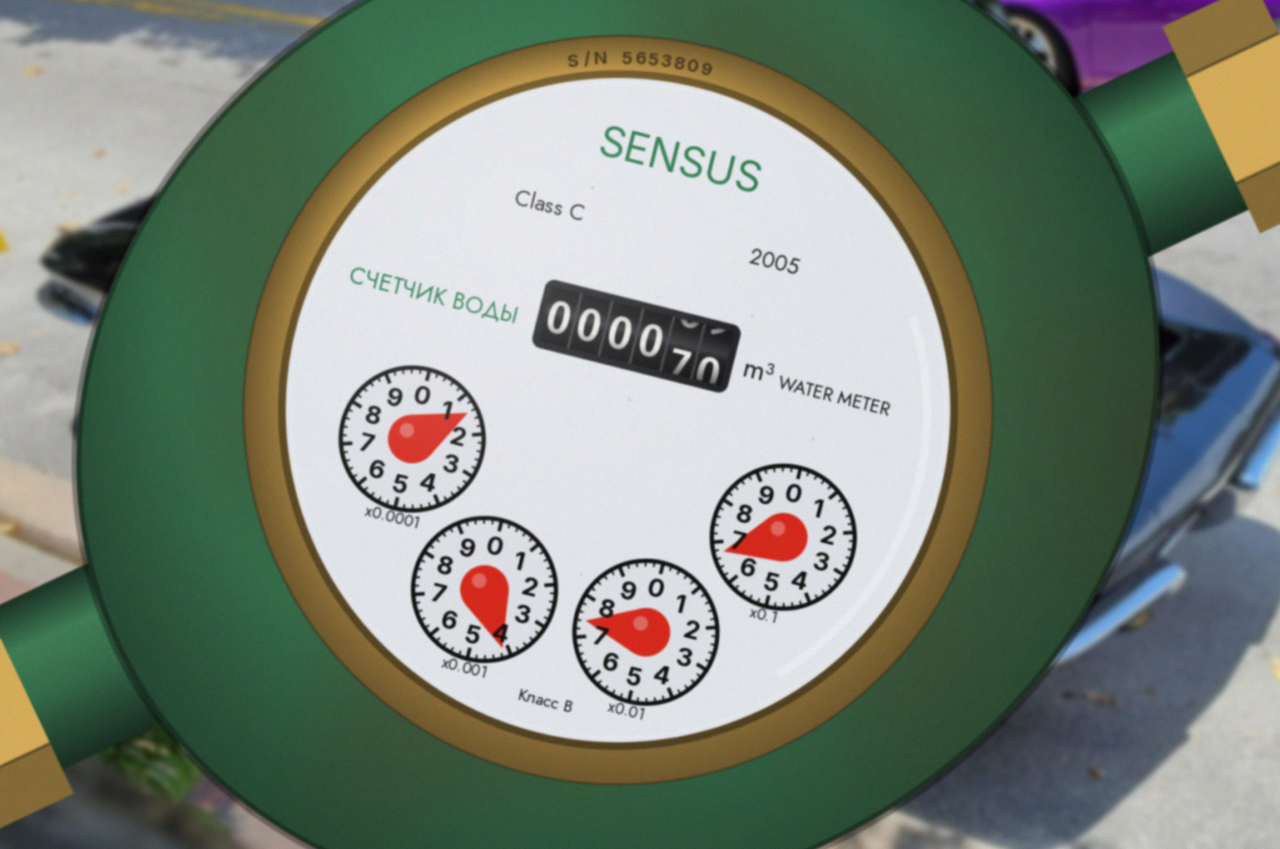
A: 69.6741 m³
